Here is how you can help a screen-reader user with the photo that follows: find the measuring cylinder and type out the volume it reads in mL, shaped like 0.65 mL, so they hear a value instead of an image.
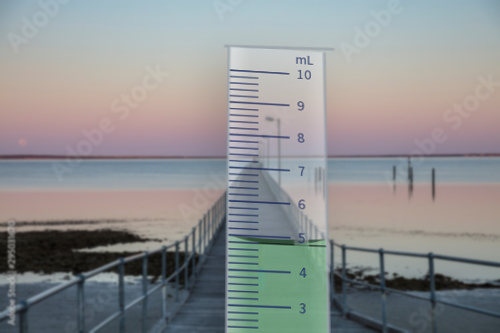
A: 4.8 mL
